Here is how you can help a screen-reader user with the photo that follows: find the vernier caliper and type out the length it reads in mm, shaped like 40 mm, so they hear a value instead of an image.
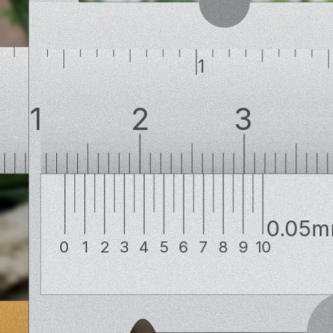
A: 12.8 mm
